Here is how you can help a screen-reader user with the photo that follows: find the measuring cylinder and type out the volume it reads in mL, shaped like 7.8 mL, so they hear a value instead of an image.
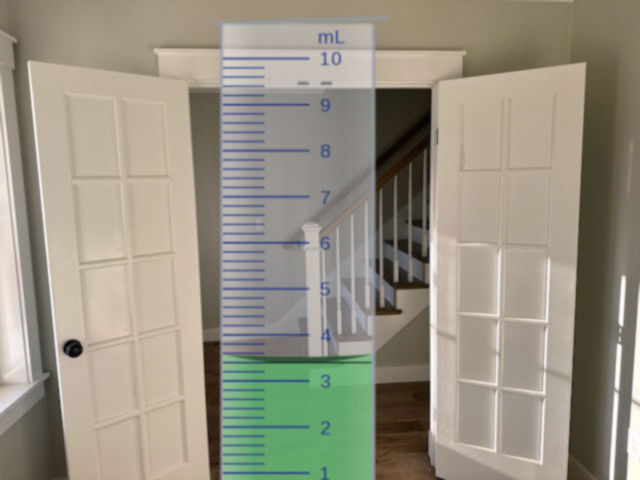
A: 3.4 mL
